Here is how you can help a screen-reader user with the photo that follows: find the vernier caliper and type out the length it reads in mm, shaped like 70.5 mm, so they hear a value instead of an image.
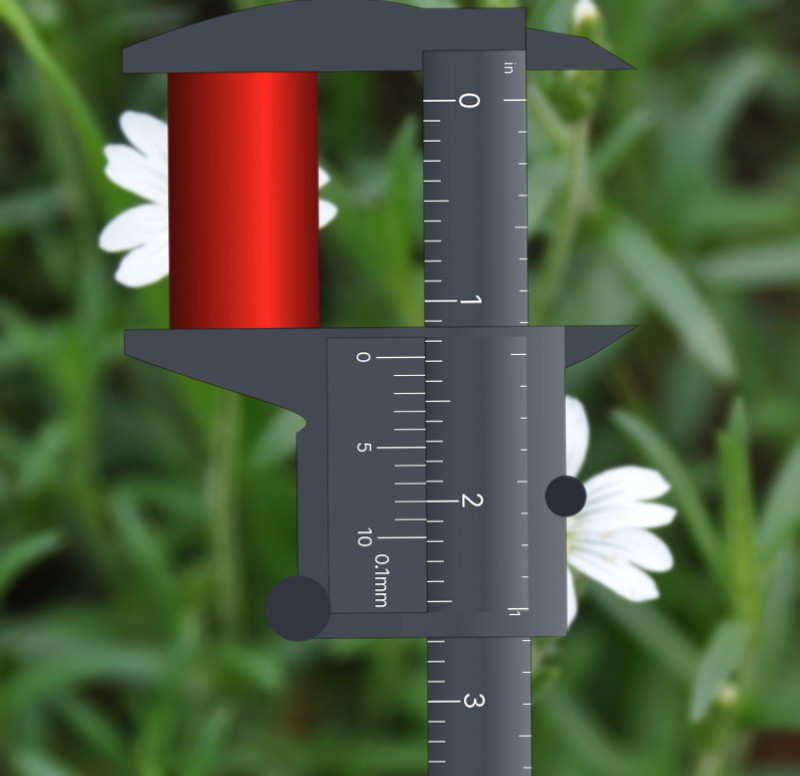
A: 12.8 mm
